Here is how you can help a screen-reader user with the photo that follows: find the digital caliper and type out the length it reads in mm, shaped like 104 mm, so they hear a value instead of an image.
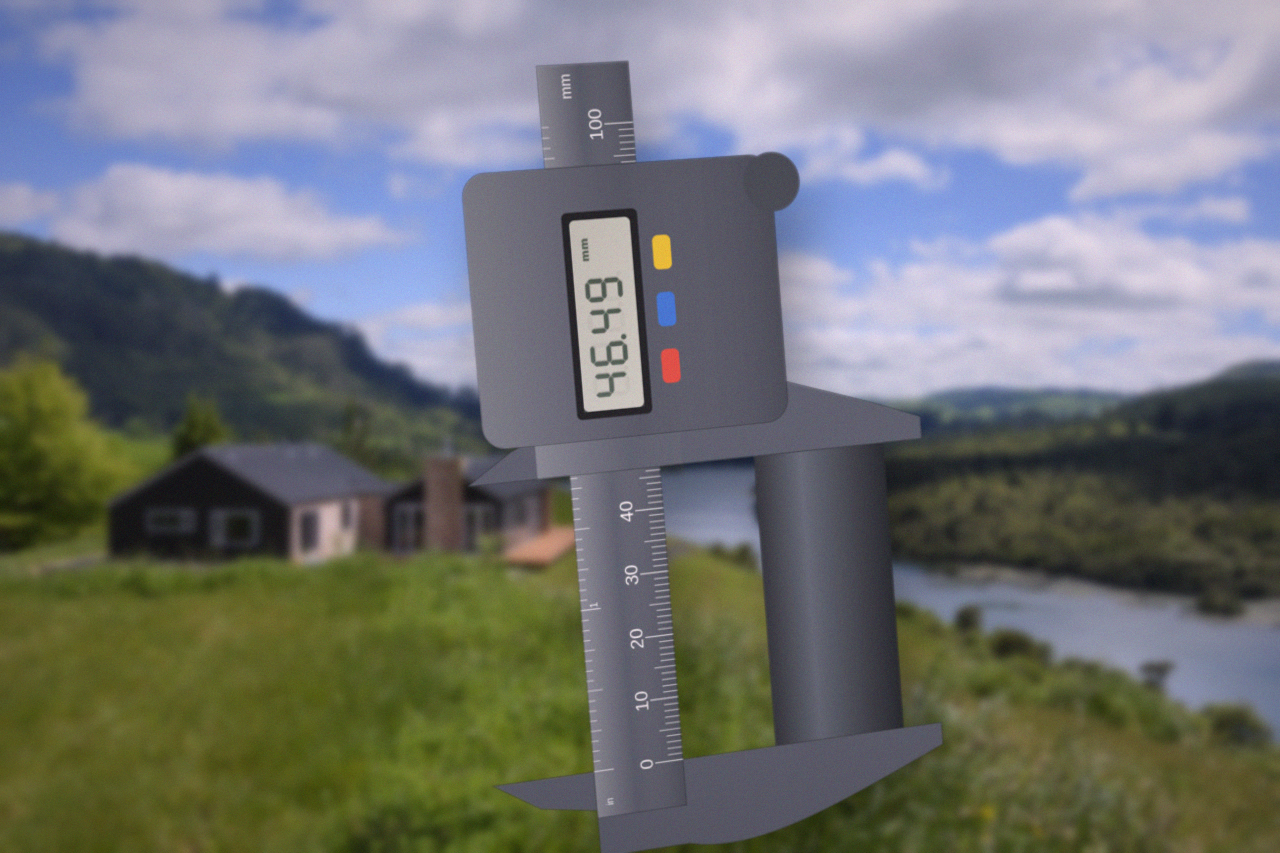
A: 46.49 mm
